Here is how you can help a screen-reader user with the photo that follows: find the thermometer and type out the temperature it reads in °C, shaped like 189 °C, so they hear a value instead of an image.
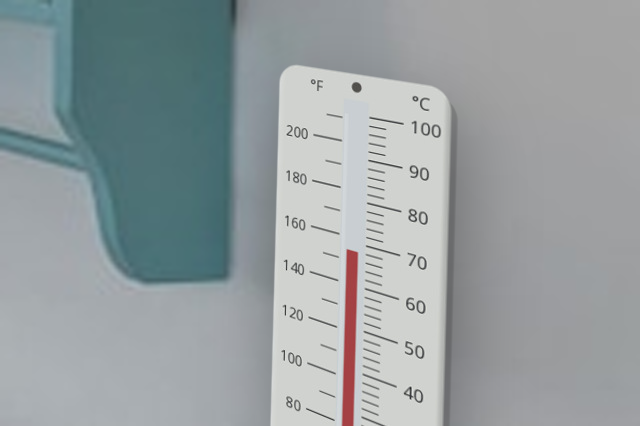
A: 68 °C
